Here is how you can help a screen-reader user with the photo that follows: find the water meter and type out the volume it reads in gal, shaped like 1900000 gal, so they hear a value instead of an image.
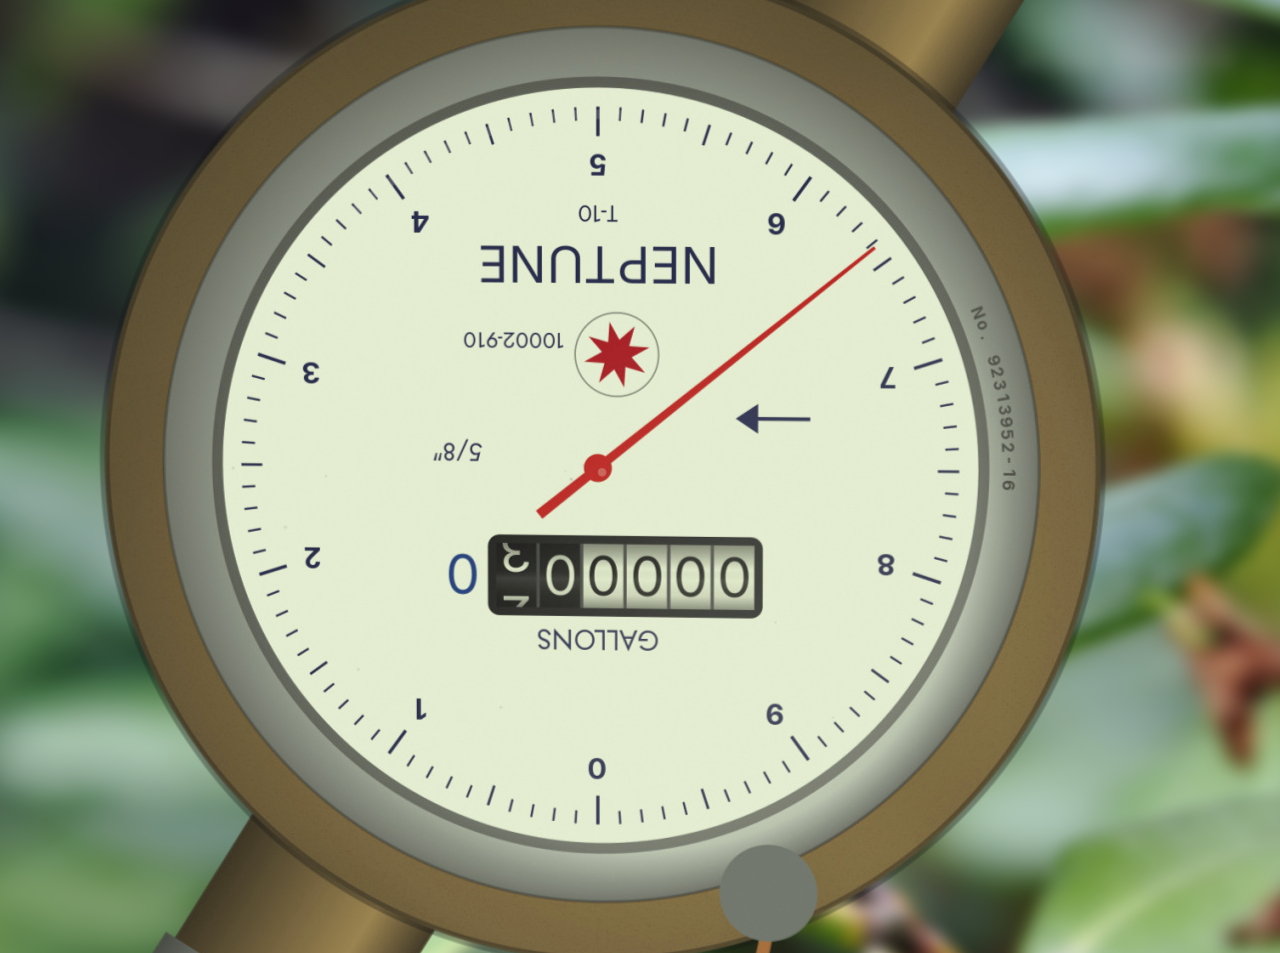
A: 26.4 gal
